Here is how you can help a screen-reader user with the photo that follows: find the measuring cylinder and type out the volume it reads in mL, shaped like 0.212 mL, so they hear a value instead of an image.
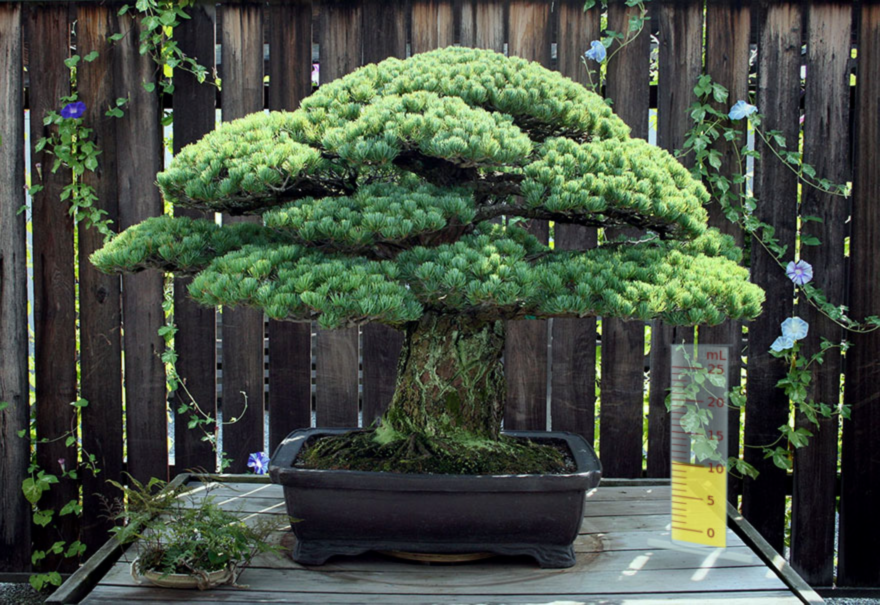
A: 10 mL
